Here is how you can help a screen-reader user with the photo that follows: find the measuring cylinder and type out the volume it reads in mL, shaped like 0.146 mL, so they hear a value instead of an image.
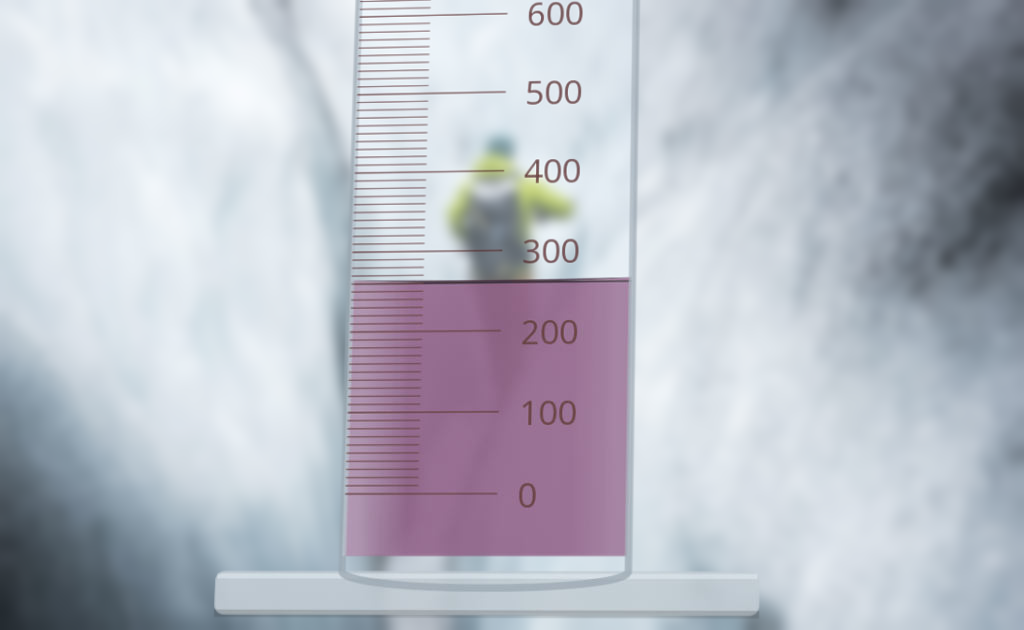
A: 260 mL
